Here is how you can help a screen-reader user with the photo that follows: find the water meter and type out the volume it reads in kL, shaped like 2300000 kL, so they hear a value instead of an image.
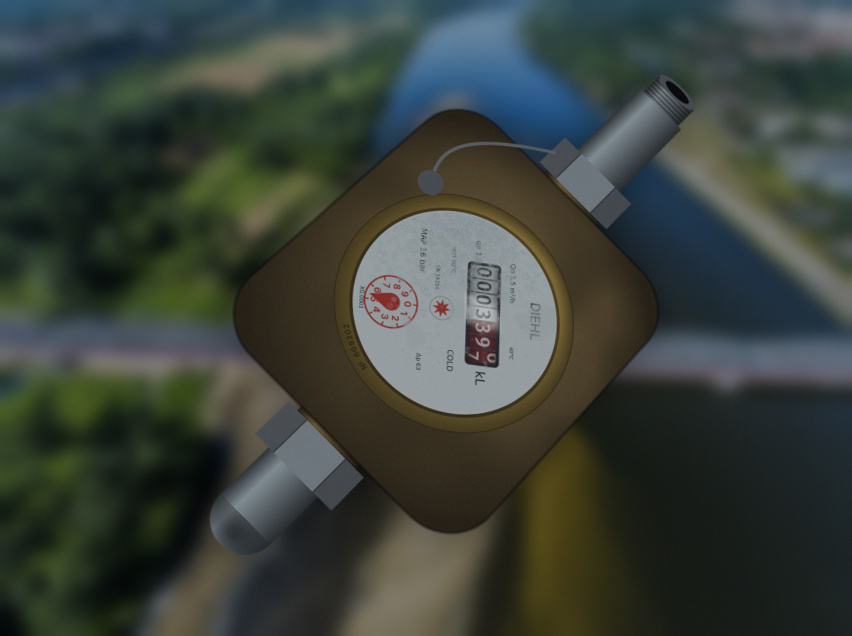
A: 3.3965 kL
